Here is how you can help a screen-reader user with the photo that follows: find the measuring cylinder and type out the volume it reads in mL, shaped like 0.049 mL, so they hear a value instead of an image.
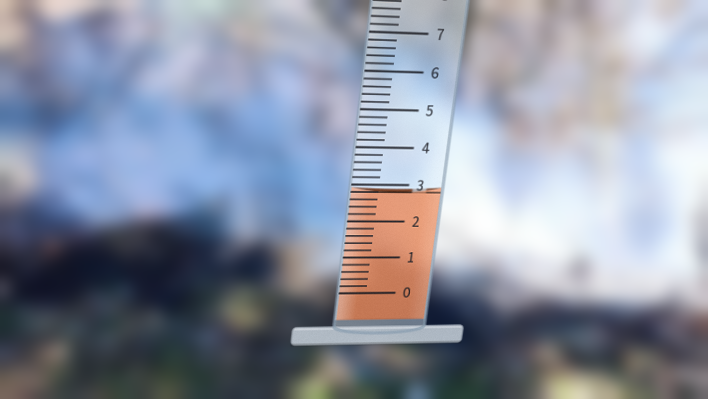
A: 2.8 mL
